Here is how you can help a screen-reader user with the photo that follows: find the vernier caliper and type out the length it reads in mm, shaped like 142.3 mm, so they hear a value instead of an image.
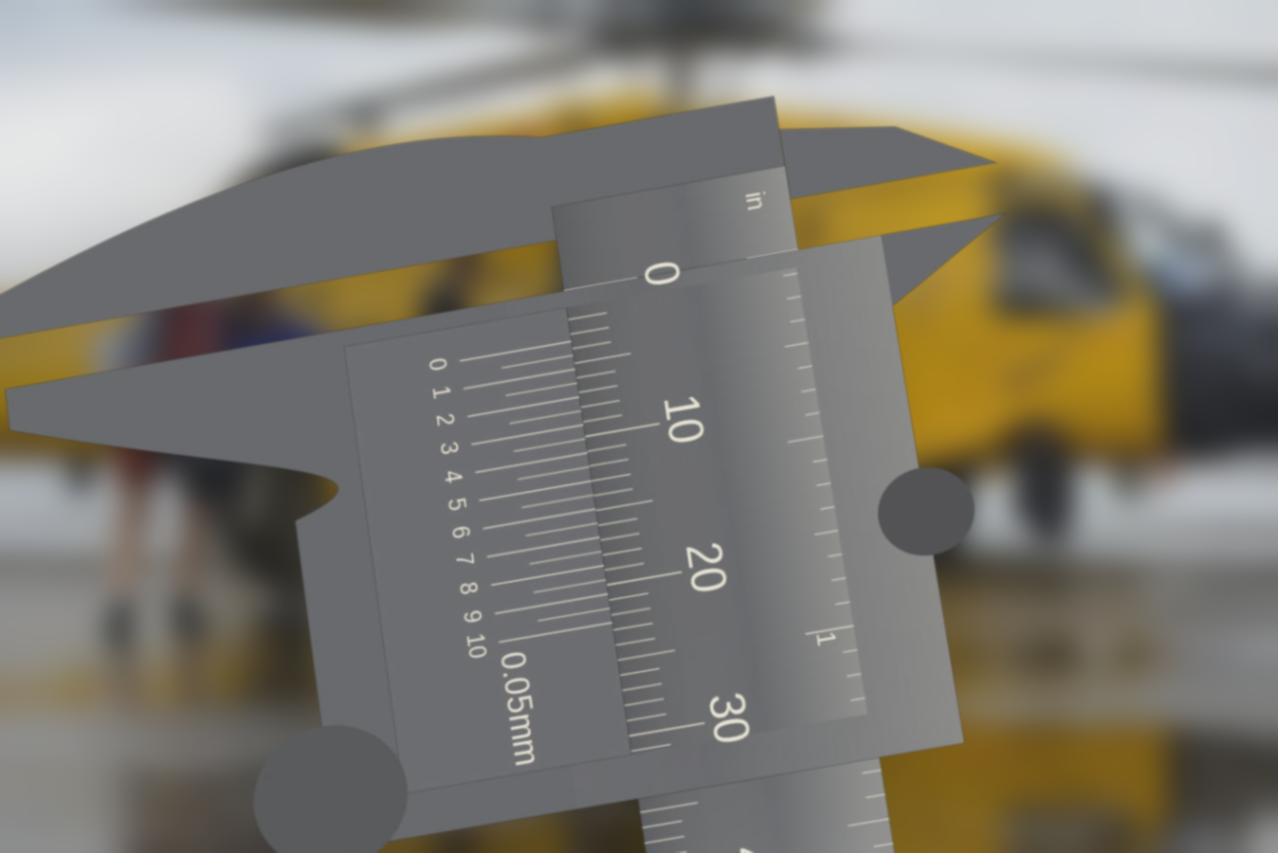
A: 3.5 mm
